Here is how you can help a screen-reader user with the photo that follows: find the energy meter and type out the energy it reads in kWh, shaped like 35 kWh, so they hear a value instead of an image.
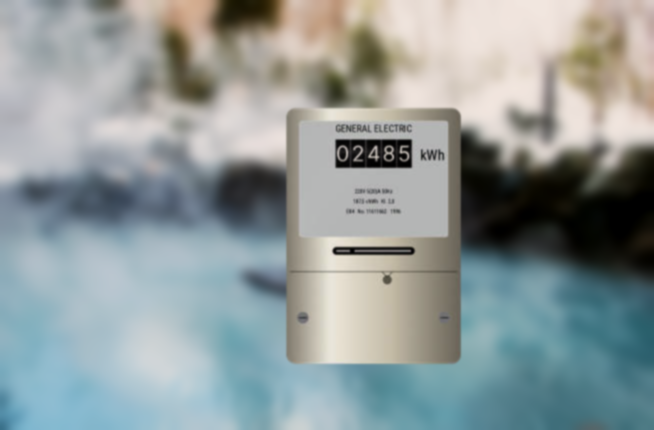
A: 2485 kWh
